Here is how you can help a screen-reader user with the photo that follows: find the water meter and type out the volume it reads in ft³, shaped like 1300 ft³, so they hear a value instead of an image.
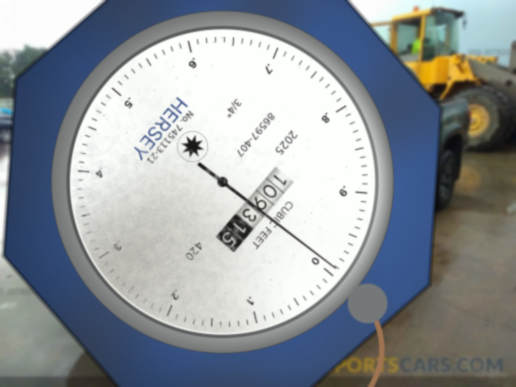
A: 109314.99 ft³
